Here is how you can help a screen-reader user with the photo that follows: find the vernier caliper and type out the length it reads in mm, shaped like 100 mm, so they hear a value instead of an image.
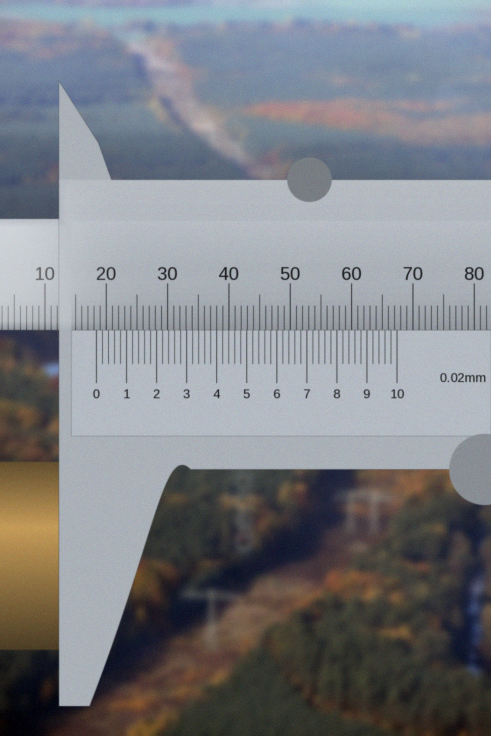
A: 18.4 mm
